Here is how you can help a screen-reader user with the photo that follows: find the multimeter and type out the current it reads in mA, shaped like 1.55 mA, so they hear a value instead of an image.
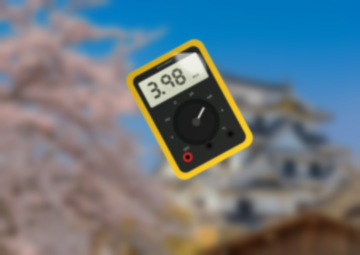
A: 3.98 mA
